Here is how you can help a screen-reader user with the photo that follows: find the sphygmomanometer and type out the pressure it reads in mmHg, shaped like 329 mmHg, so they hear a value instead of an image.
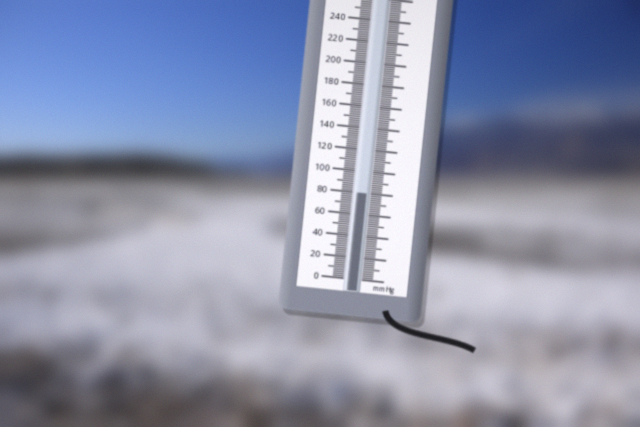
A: 80 mmHg
